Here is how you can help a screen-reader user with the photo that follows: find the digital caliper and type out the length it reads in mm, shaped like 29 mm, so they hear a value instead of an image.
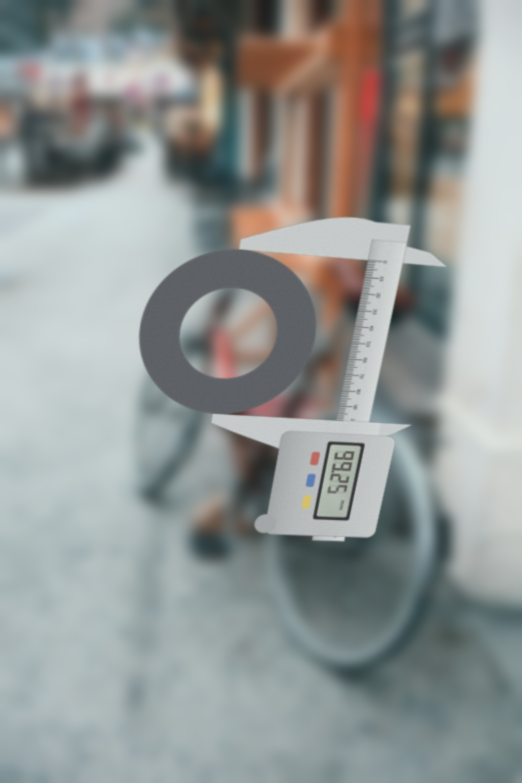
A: 99.25 mm
